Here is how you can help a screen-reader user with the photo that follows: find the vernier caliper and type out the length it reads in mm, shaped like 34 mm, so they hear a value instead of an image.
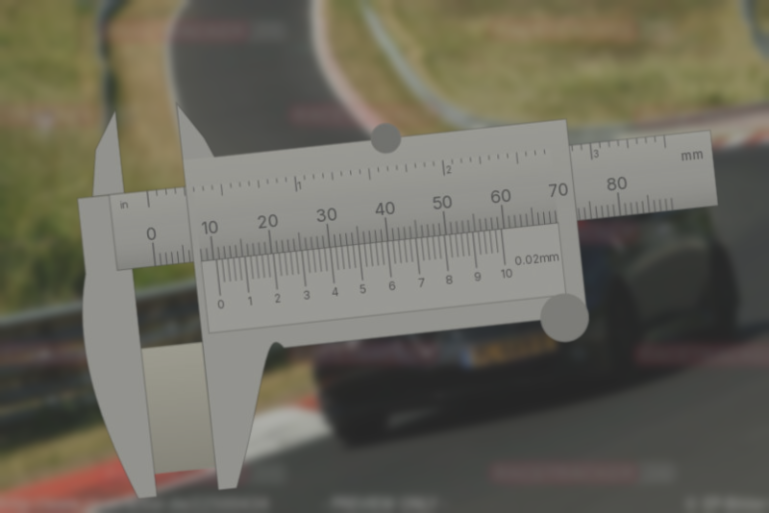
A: 10.5 mm
